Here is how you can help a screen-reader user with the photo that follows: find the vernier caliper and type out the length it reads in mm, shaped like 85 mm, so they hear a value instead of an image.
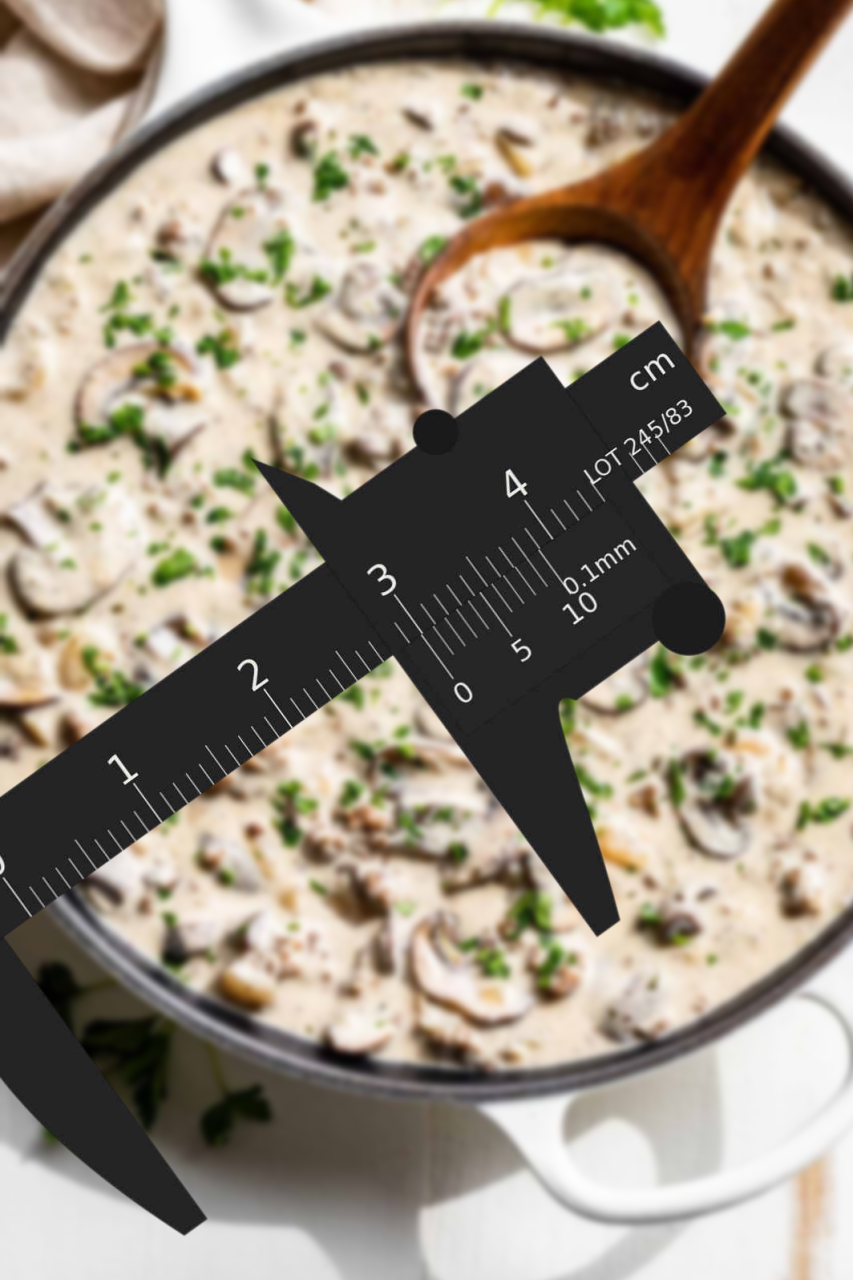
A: 29.9 mm
